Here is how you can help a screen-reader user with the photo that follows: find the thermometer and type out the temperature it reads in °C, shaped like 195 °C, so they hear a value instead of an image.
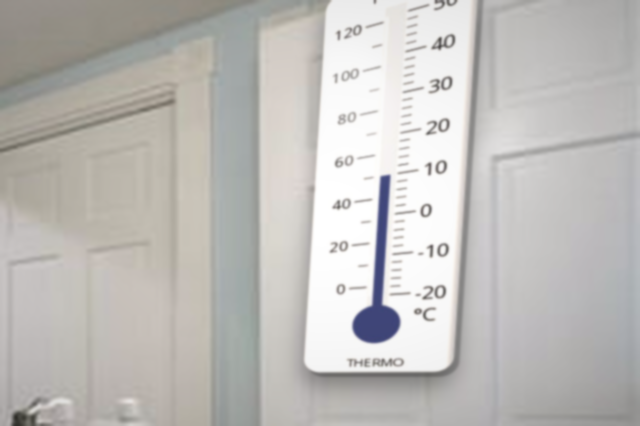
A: 10 °C
